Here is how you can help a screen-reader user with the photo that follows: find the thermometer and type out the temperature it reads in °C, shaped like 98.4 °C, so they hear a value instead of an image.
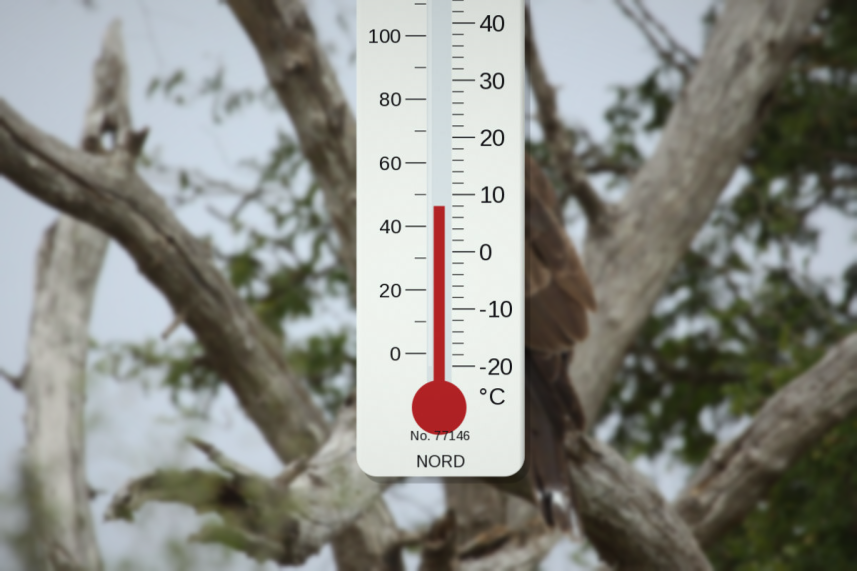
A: 8 °C
